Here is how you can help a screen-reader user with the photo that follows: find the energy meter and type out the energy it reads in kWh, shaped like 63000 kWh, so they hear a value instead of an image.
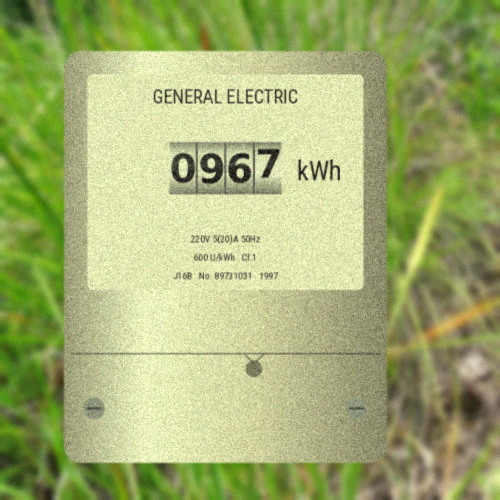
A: 967 kWh
